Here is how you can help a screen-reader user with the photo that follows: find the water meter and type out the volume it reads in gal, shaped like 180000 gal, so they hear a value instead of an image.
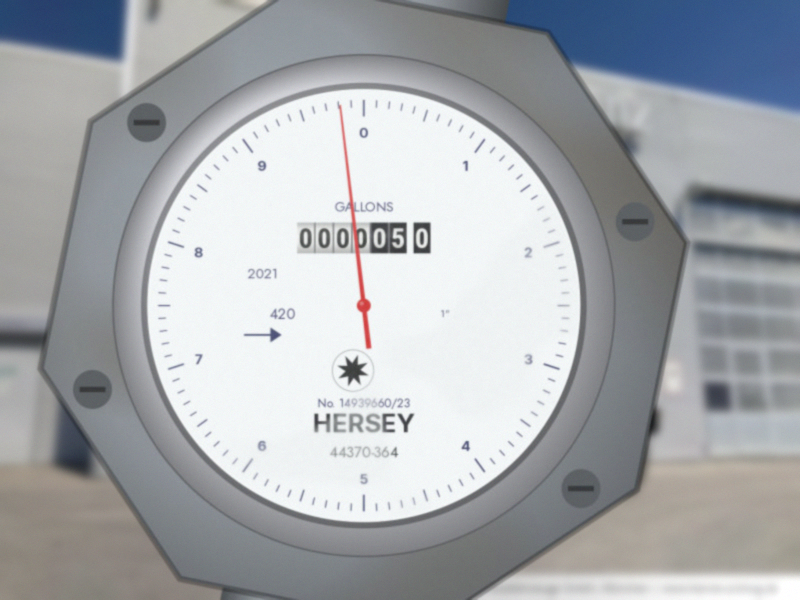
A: 49.8 gal
